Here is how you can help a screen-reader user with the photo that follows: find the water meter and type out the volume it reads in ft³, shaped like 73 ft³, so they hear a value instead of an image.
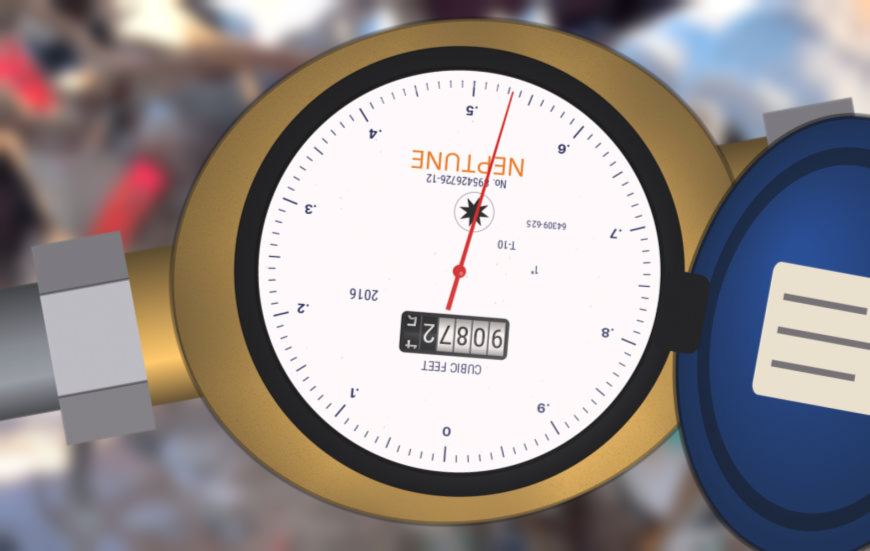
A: 908724.53 ft³
